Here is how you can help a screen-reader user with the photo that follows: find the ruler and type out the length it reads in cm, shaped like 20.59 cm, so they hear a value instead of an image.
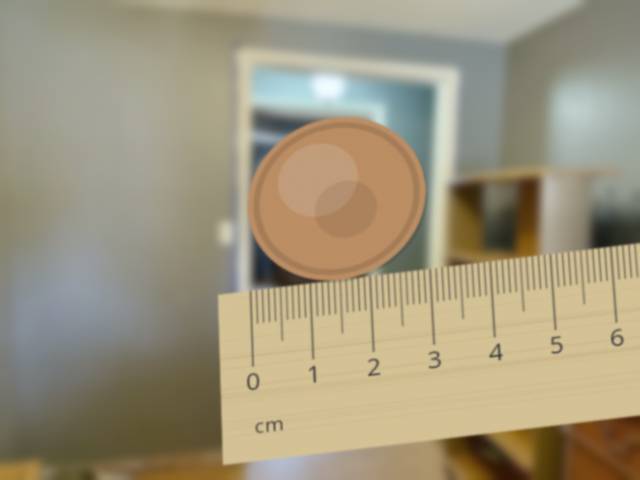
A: 3 cm
